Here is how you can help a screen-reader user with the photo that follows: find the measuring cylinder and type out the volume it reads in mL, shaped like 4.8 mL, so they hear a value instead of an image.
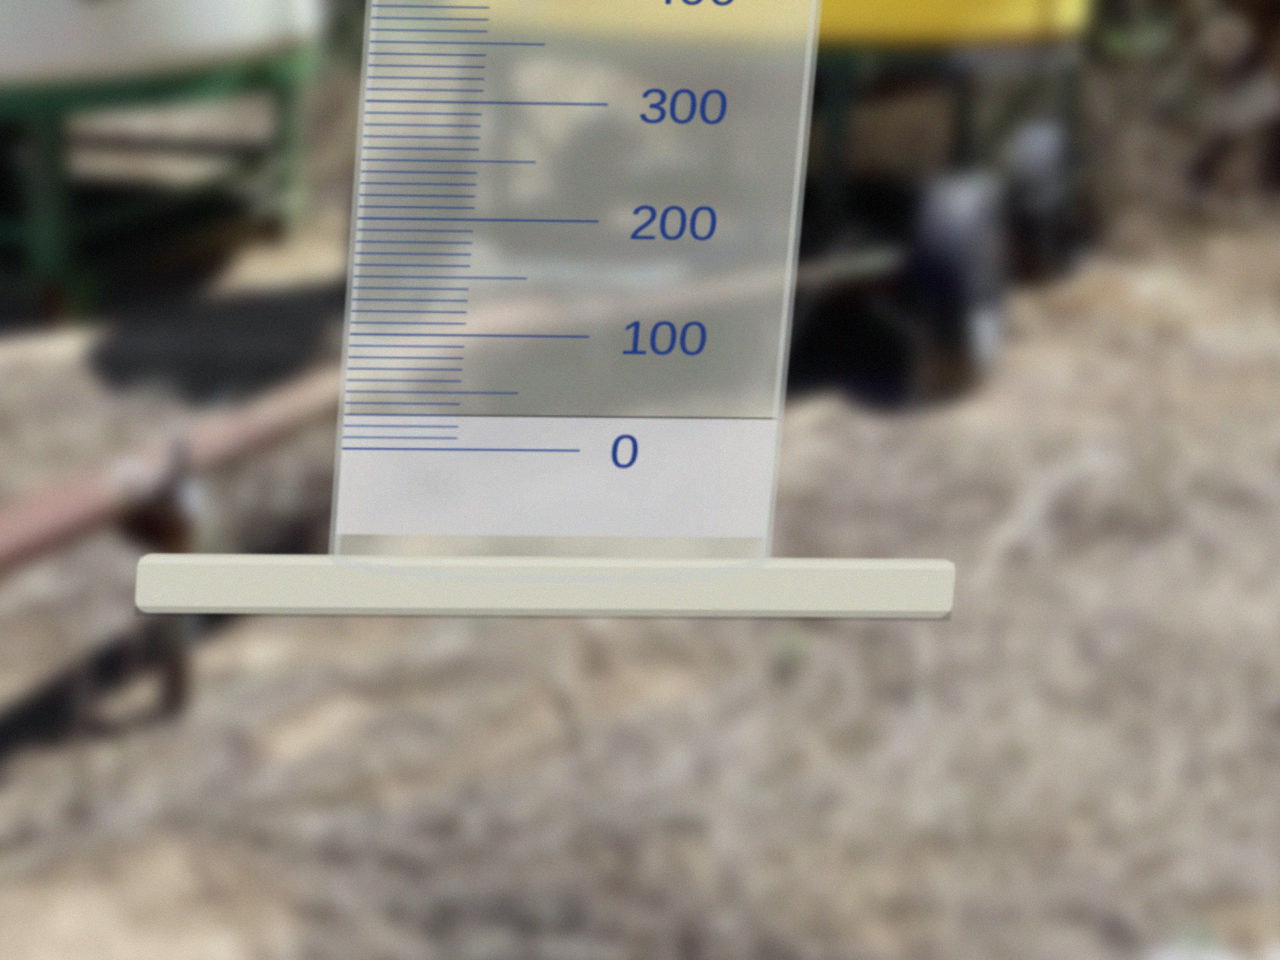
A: 30 mL
